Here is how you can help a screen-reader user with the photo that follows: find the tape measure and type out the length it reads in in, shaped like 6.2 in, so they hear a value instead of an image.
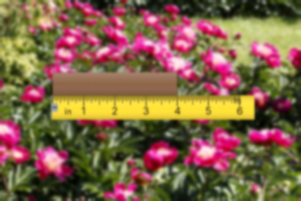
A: 4 in
